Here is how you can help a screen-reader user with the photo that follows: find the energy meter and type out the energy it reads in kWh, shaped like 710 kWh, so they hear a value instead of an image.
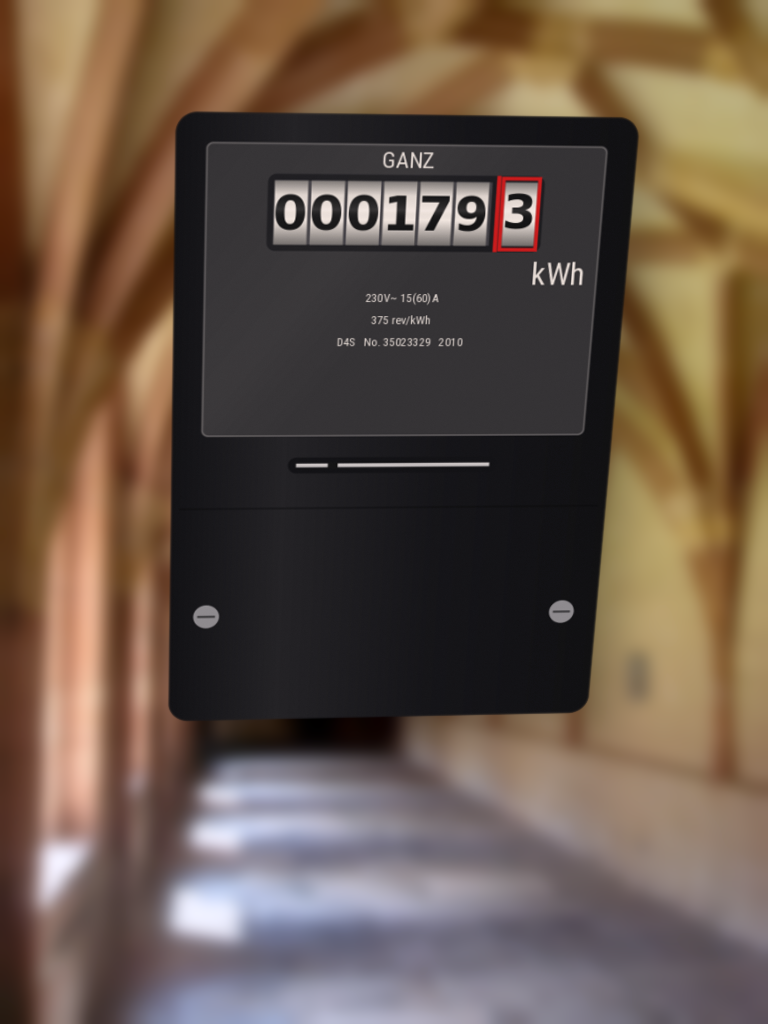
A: 179.3 kWh
